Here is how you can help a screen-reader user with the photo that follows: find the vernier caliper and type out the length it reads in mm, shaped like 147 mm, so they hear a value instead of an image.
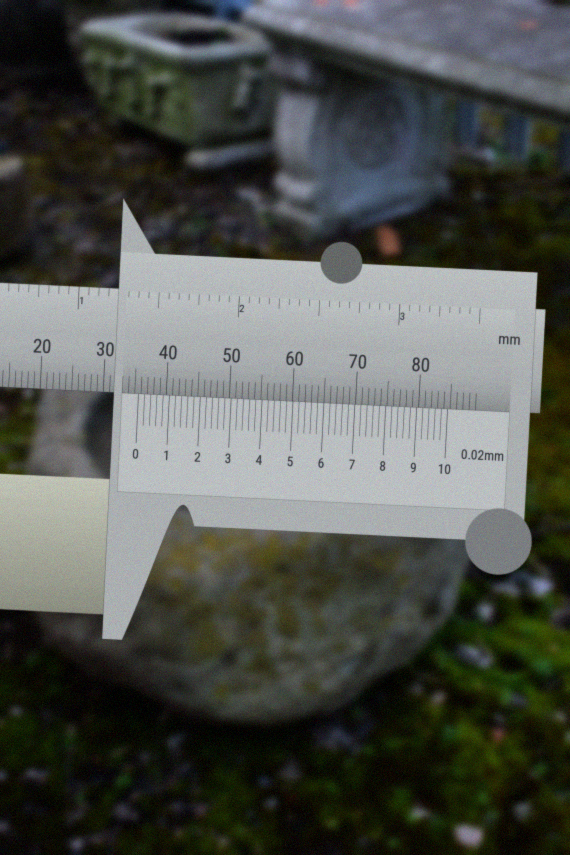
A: 35.6 mm
